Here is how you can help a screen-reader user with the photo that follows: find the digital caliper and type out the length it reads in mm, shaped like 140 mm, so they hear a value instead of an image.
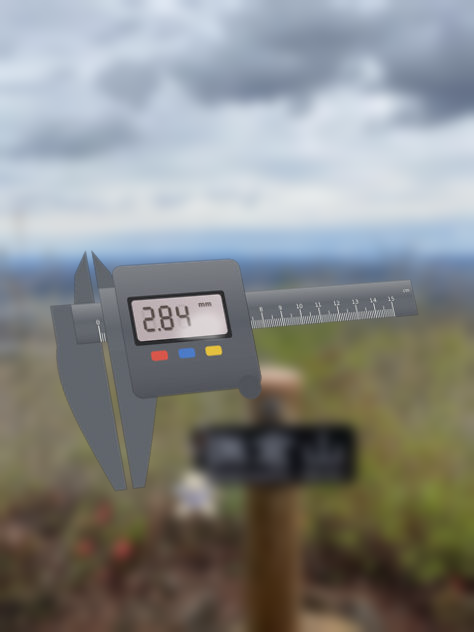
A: 2.84 mm
